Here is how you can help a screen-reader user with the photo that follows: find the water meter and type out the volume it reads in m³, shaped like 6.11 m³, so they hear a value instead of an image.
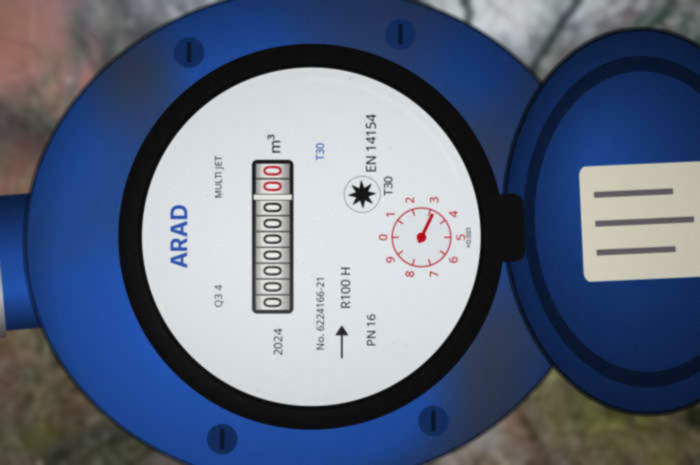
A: 0.003 m³
